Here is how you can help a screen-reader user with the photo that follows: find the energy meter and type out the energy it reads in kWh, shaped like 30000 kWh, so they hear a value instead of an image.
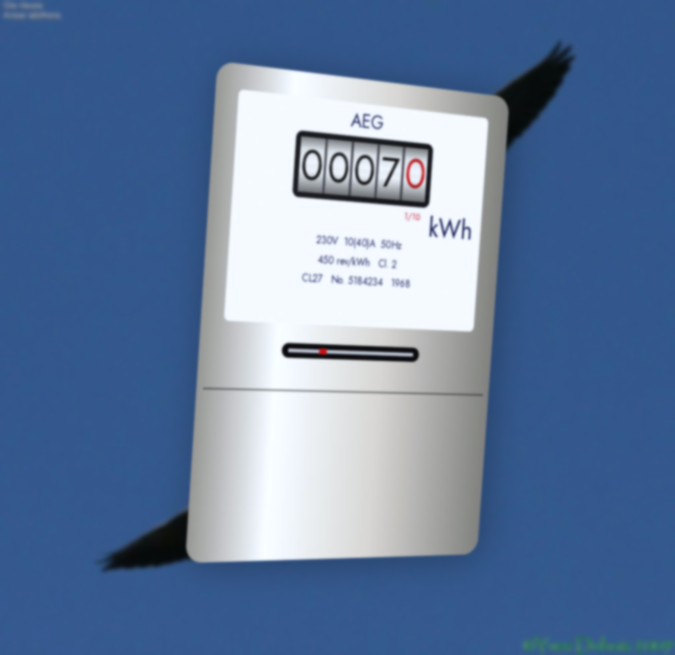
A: 7.0 kWh
